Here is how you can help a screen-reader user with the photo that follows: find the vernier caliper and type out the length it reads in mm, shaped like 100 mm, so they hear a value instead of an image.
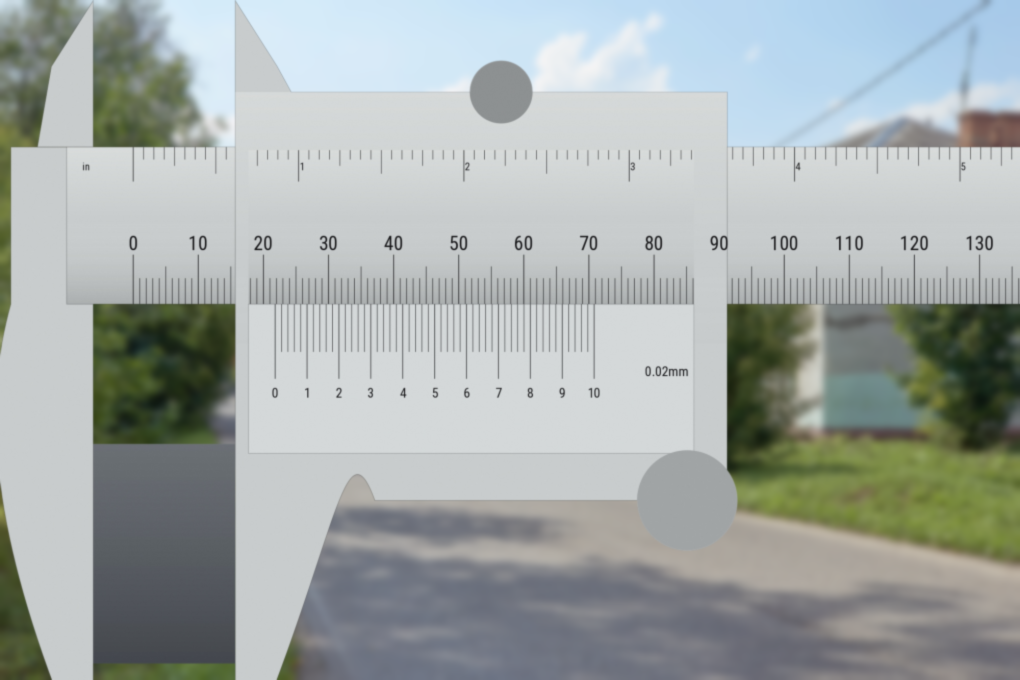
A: 21.8 mm
